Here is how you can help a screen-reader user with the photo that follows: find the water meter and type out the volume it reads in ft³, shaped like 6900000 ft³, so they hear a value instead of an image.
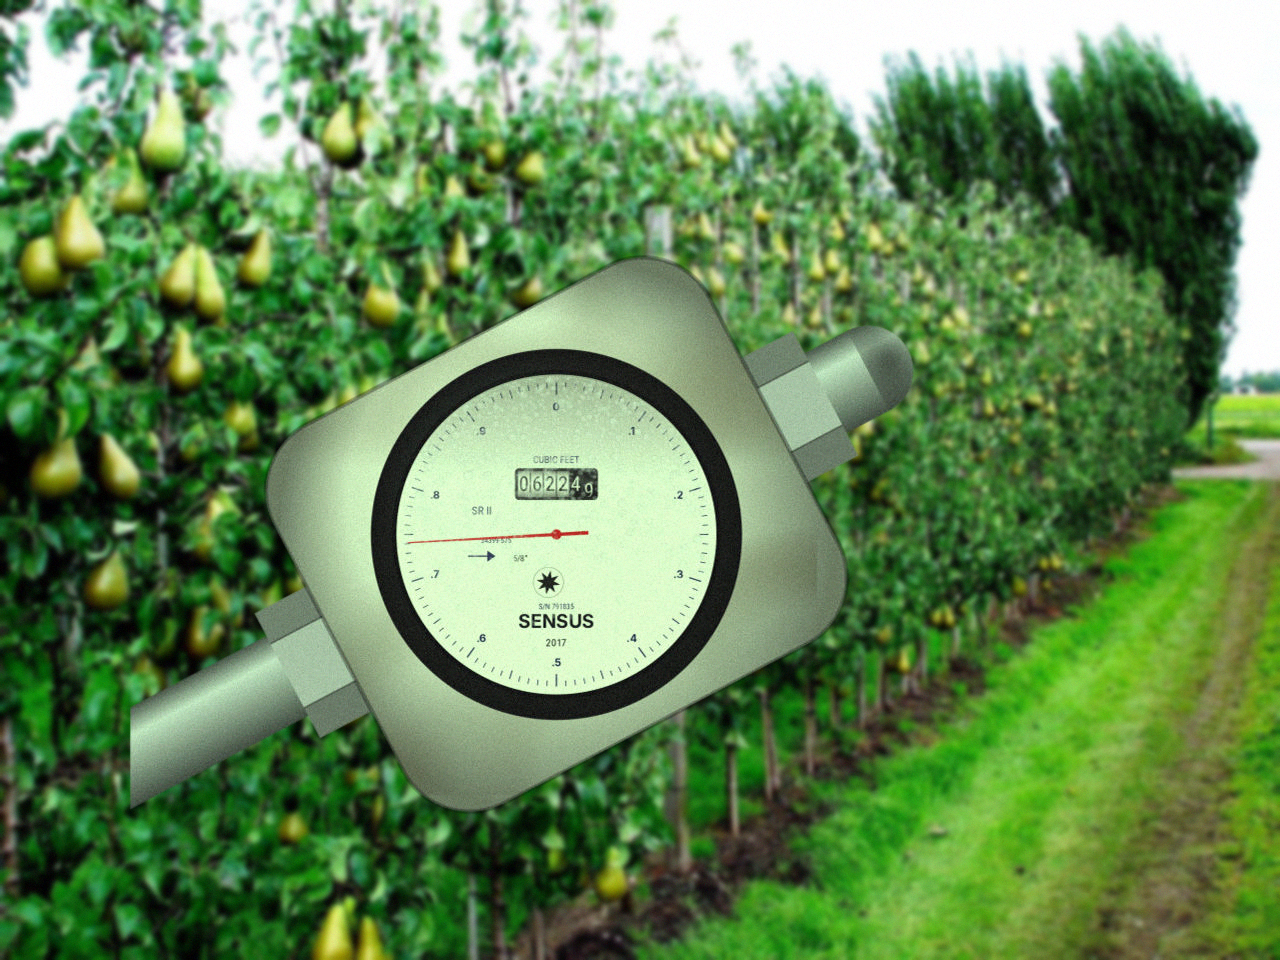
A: 62248.74 ft³
